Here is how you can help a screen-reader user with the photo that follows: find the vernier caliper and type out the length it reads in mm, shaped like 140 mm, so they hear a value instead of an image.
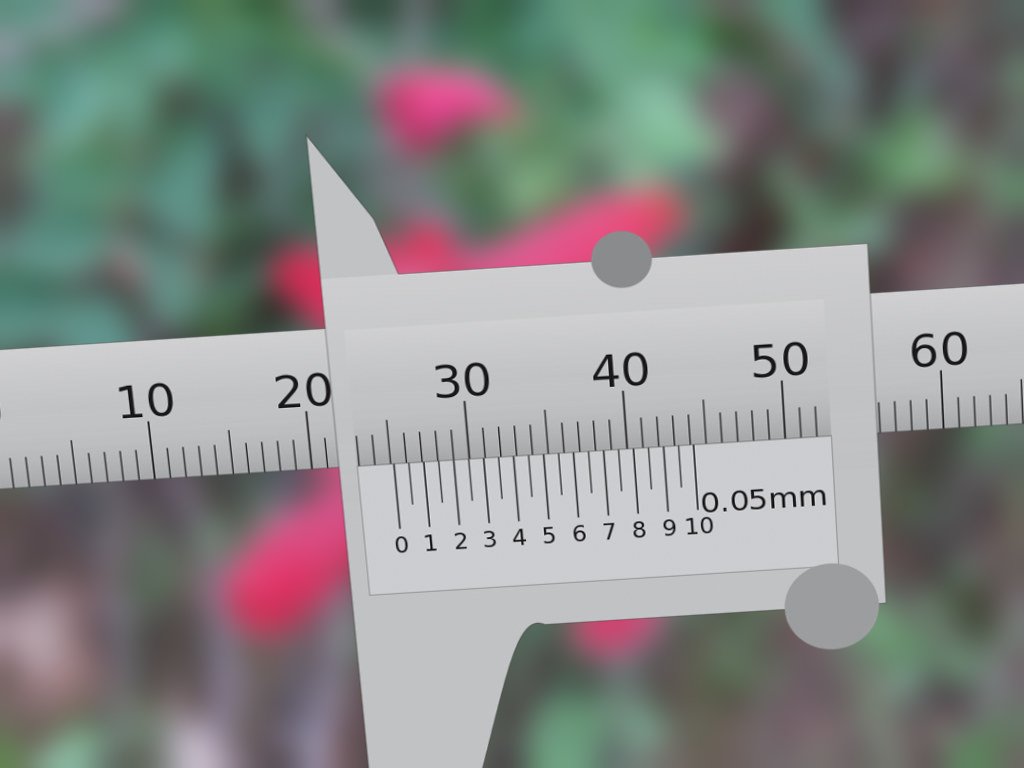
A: 25.2 mm
